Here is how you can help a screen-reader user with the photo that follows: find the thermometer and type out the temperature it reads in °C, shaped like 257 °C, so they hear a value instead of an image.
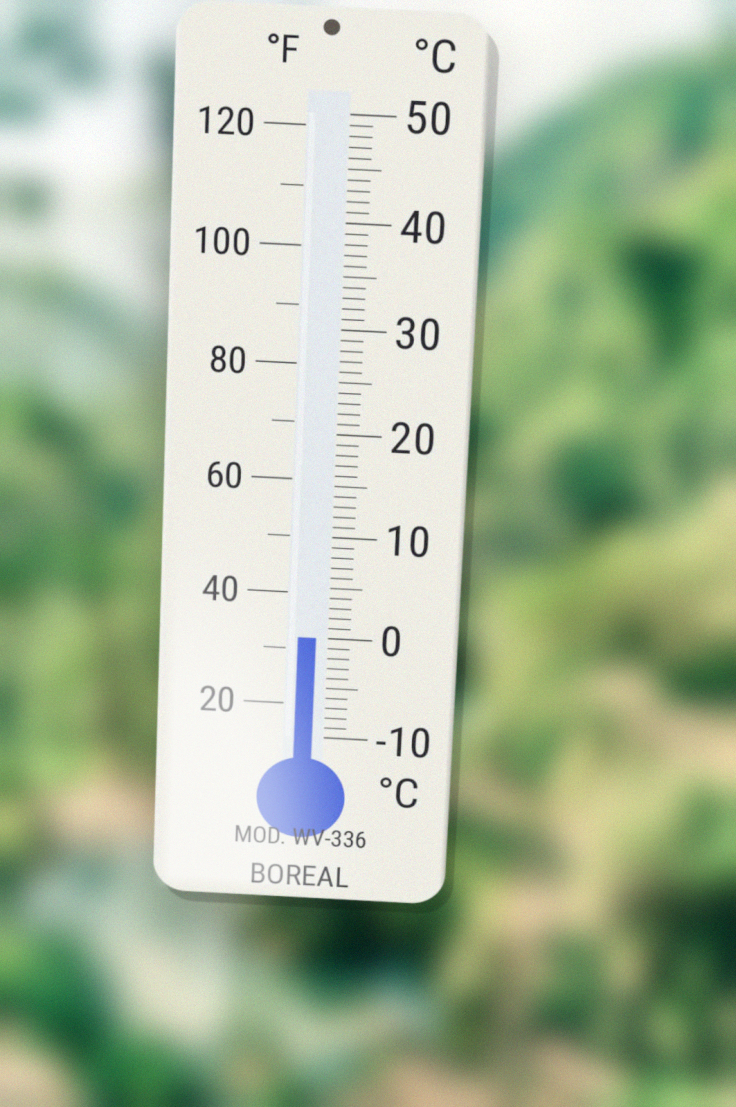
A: 0 °C
